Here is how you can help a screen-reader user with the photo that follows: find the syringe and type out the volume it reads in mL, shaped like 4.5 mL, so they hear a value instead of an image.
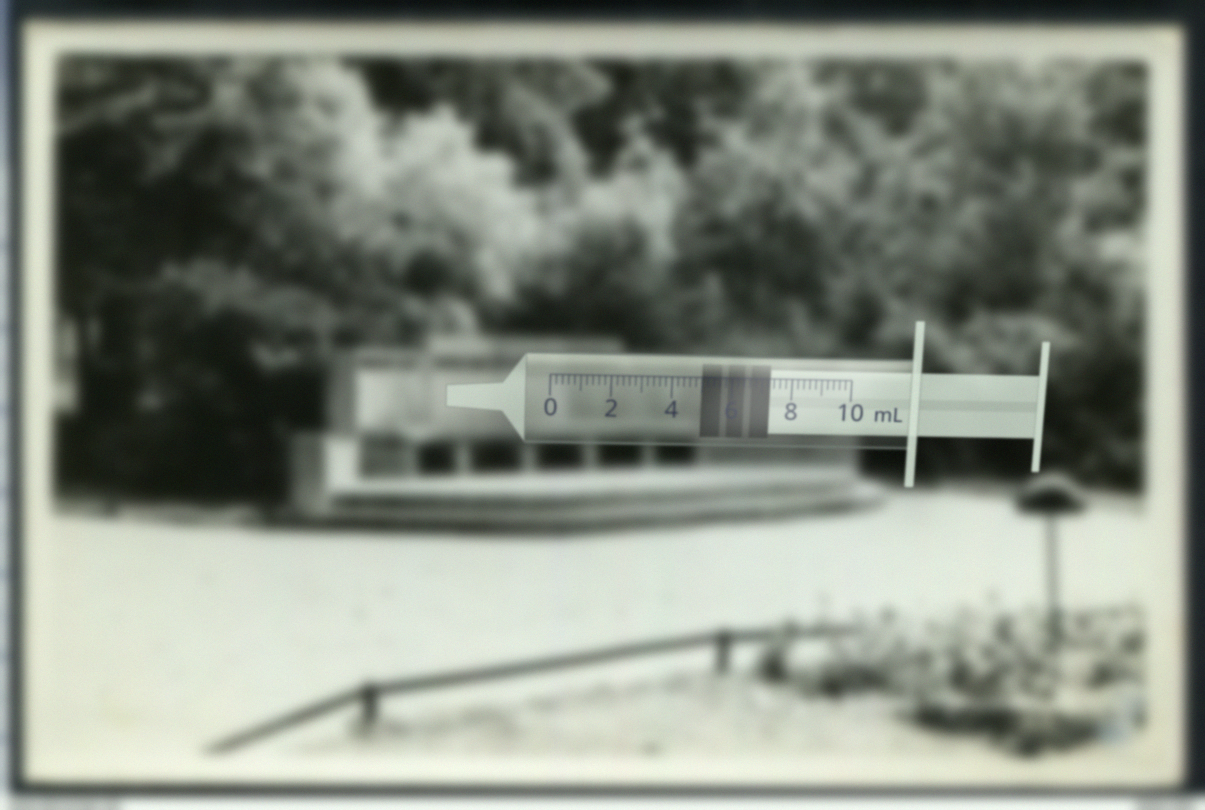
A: 5 mL
